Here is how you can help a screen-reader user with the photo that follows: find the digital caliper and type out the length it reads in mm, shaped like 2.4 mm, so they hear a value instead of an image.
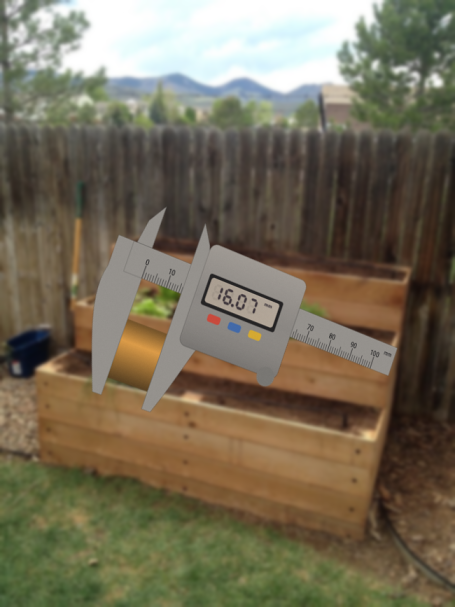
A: 16.07 mm
